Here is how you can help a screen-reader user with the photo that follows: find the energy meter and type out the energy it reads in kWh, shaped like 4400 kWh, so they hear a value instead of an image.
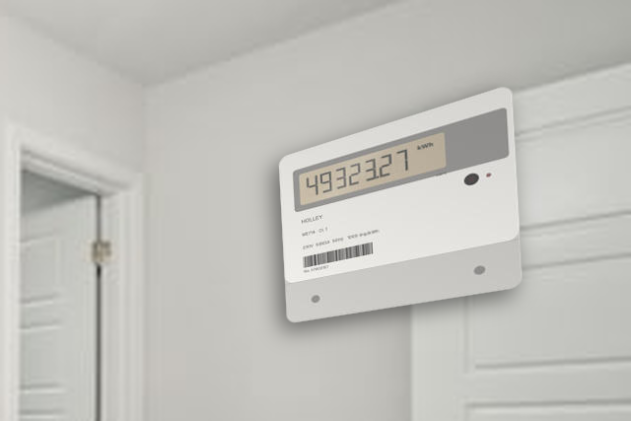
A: 49323.27 kWh
